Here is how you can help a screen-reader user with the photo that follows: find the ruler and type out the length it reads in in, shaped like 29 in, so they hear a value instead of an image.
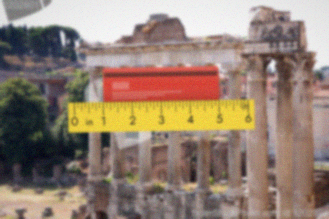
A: 4 in
